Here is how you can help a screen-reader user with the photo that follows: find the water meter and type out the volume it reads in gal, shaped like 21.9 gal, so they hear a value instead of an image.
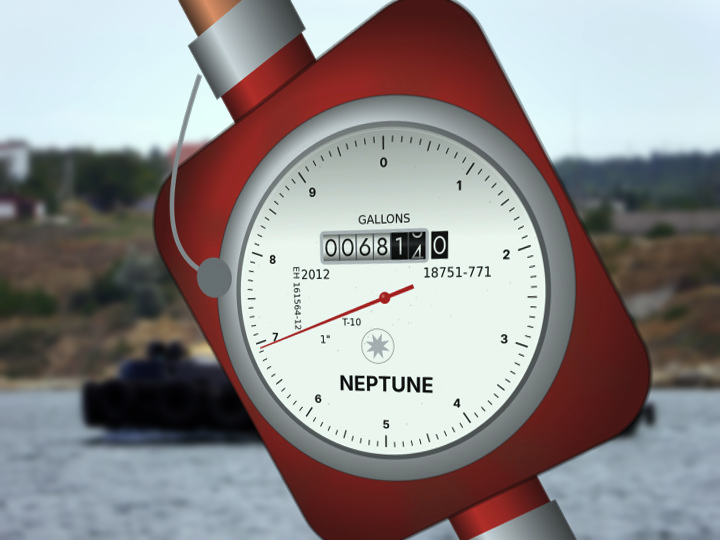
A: 68136.9 gal
